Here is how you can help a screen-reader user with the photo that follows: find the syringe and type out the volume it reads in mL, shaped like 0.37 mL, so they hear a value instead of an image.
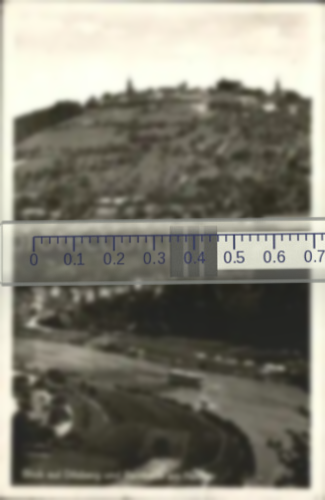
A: 0.34 mL
